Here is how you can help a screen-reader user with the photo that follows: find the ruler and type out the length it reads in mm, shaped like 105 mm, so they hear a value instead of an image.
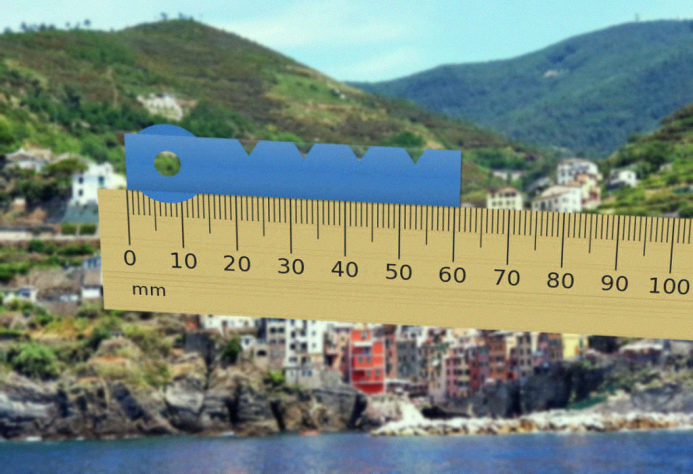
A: 61 mm
